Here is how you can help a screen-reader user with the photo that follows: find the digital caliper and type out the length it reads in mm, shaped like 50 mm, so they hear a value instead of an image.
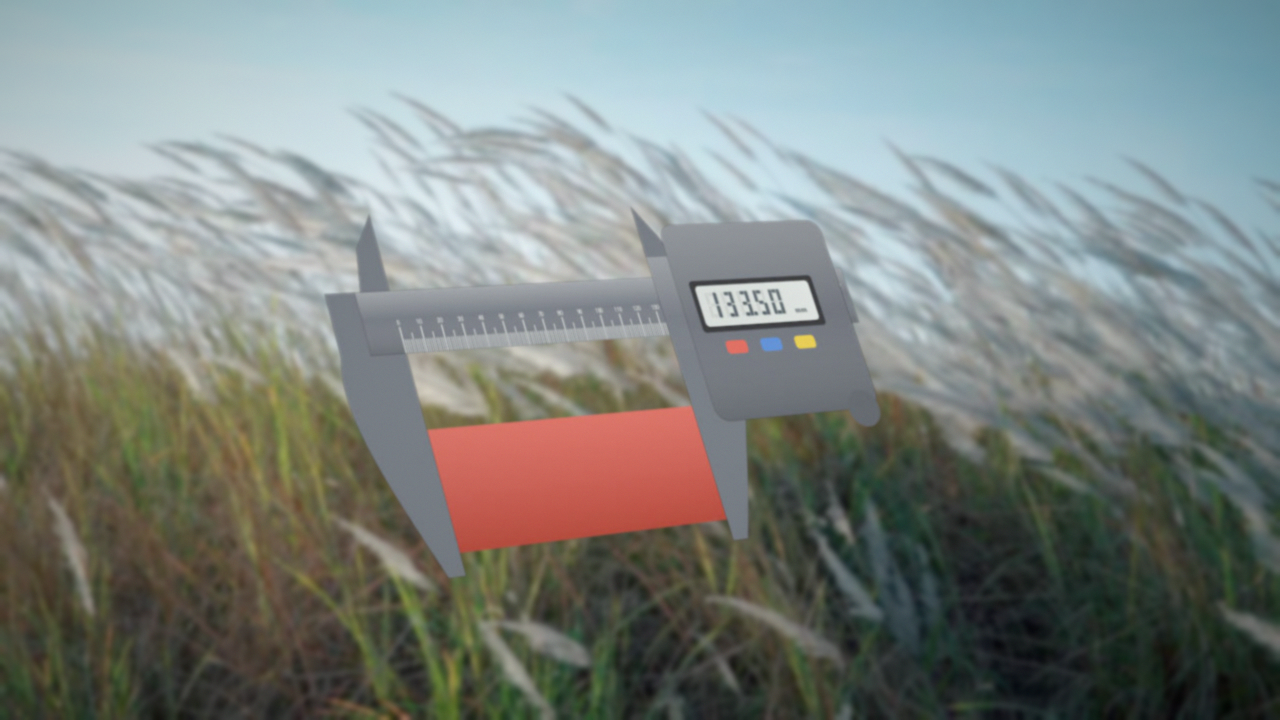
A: 133.50 mm
